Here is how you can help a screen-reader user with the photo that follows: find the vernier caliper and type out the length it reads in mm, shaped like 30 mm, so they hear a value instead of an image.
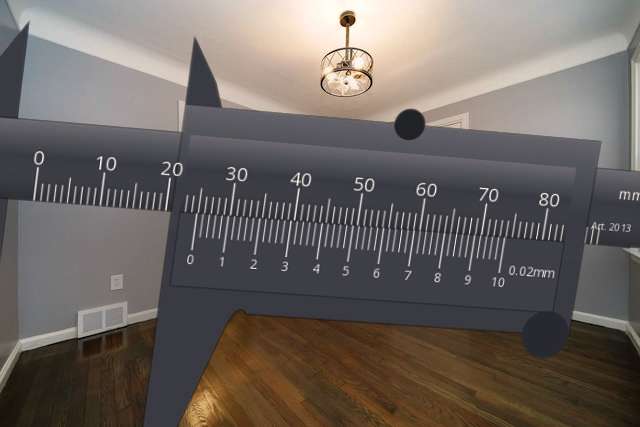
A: 24.8 mm
